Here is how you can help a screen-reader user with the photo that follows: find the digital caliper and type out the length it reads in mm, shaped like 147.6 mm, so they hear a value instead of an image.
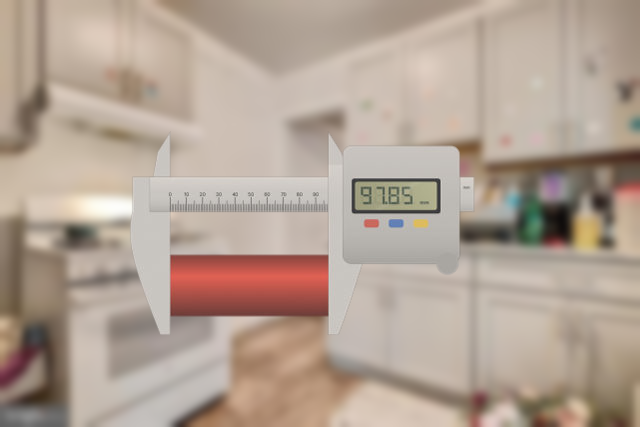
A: 97.85 mm
